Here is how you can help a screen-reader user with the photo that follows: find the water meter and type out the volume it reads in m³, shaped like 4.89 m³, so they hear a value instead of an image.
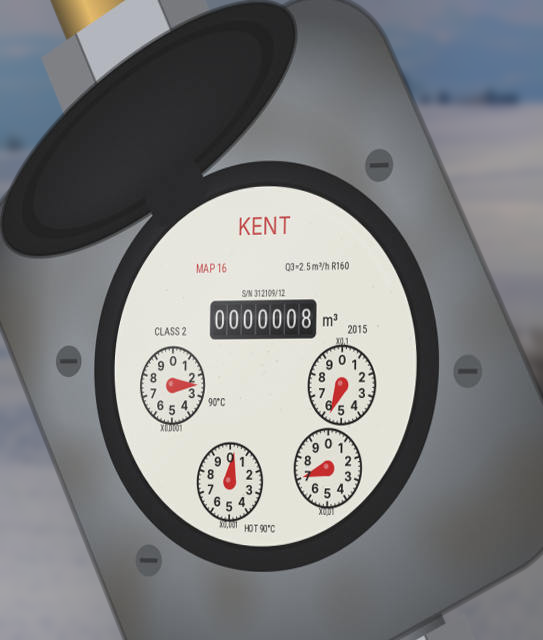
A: 8.5702 m³
